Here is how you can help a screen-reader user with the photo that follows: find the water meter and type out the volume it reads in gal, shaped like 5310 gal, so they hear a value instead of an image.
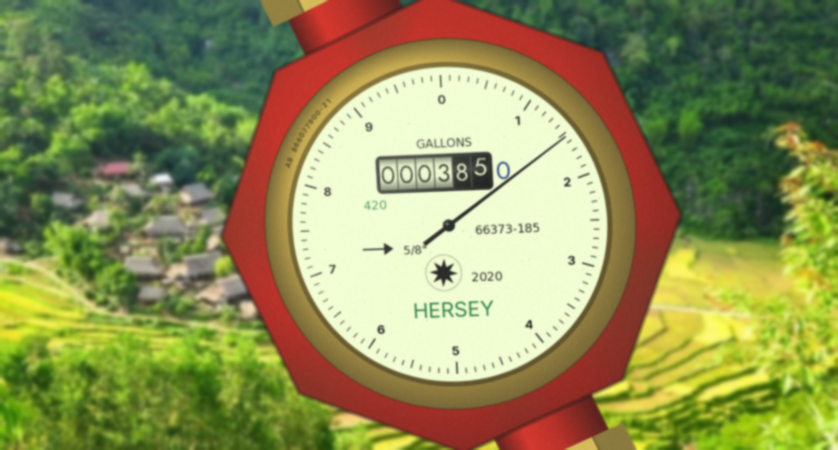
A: 3851.5 gal
